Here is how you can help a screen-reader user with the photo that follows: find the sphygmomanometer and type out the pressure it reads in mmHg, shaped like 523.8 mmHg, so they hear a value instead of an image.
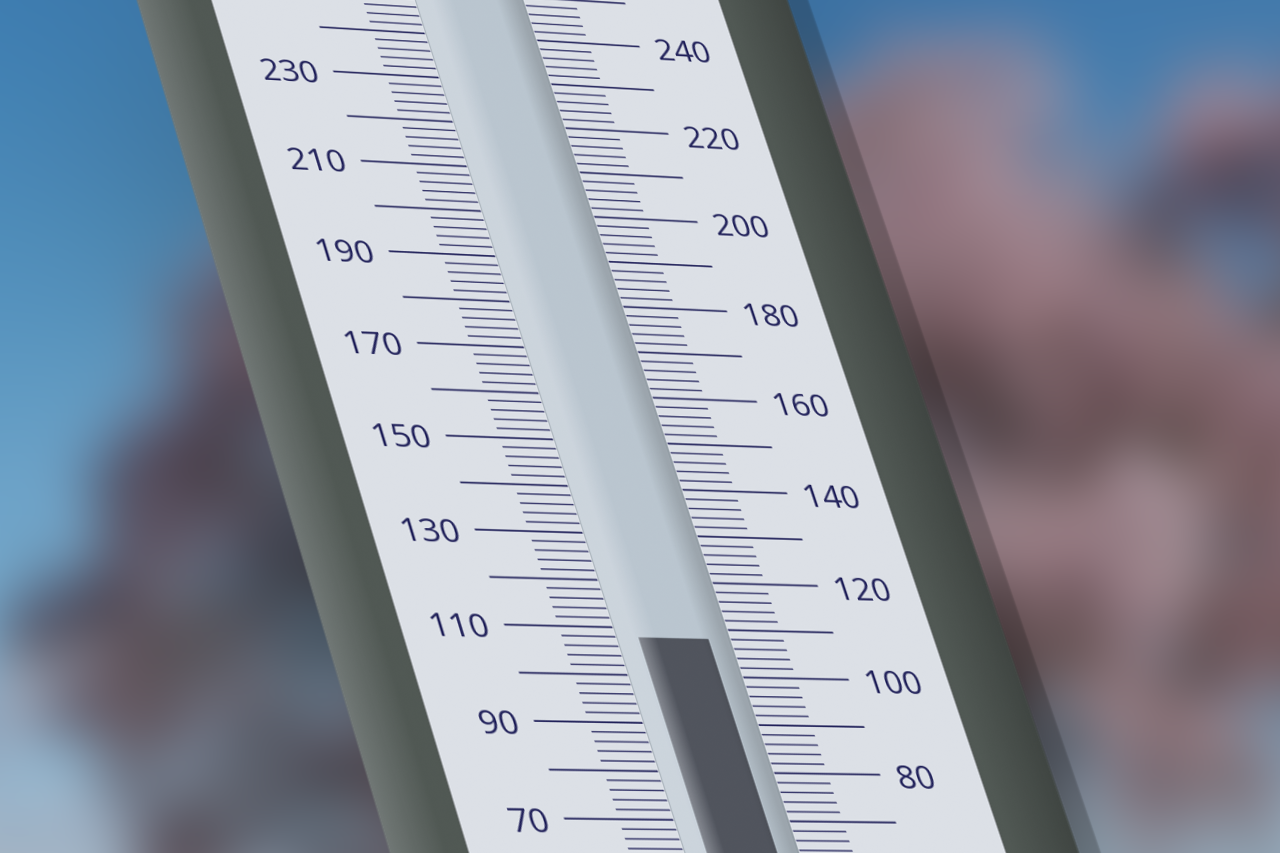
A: 108 mmHg
